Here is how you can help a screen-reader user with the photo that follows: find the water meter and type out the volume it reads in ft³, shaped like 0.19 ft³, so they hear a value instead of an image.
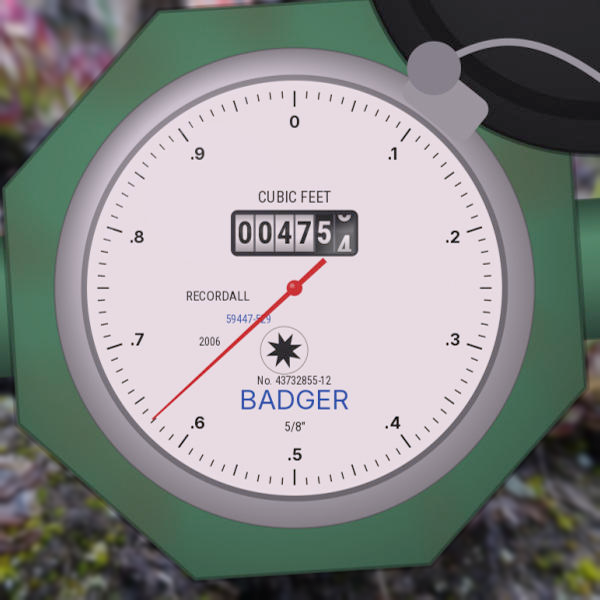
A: 4753.63 ft³
